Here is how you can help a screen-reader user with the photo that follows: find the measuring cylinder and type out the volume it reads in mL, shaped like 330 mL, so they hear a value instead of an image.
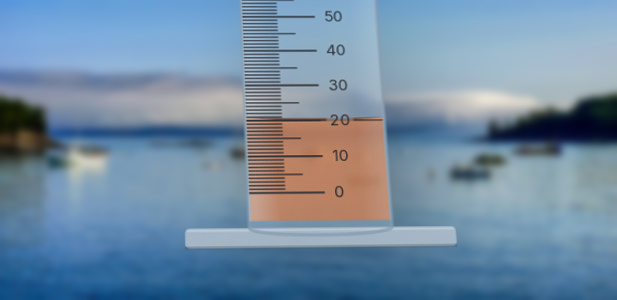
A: 20 mL
